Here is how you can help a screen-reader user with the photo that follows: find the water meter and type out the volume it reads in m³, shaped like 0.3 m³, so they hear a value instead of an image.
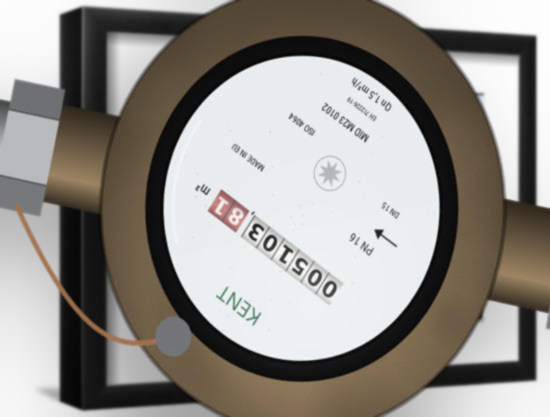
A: 5103.81 m³
